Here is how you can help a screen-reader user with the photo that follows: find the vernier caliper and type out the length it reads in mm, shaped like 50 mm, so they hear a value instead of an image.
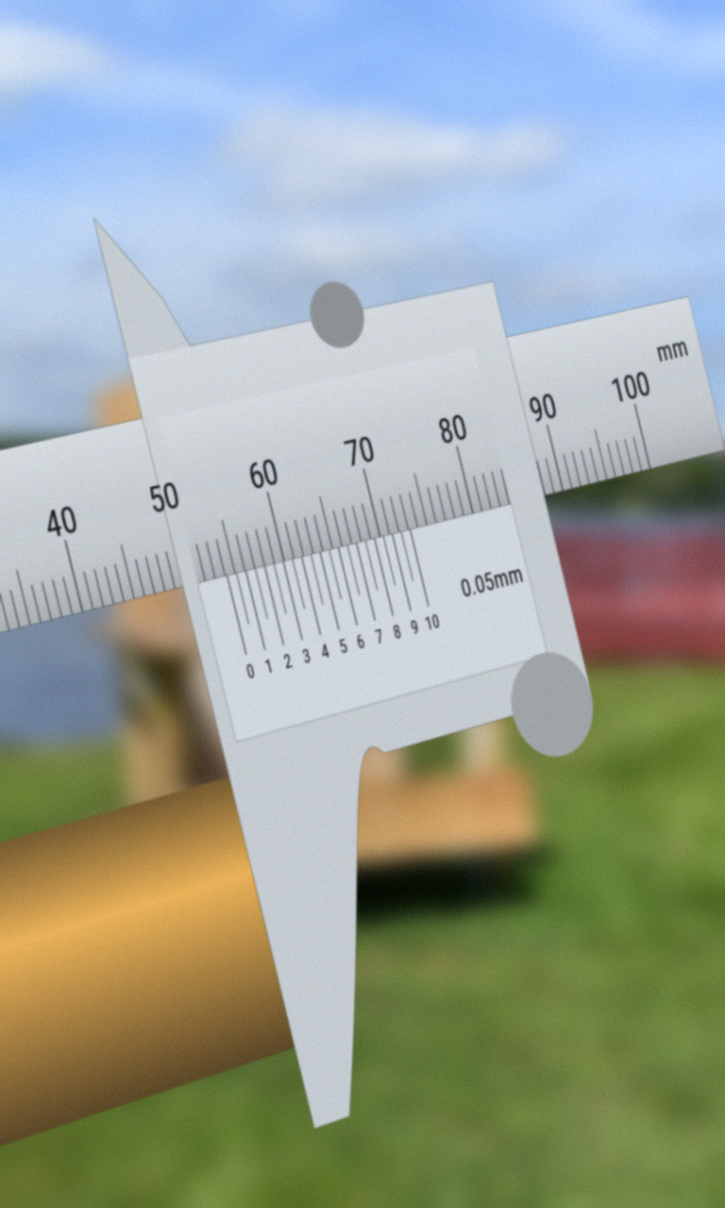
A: 54.2 mm
